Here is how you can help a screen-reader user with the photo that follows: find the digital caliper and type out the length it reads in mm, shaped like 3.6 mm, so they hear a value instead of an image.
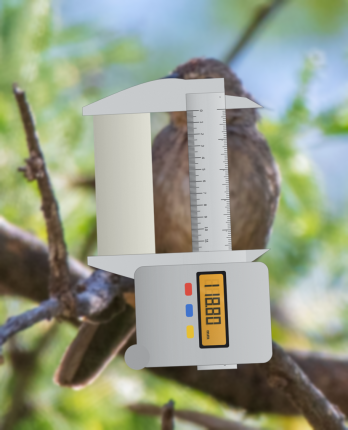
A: 118.80 mm
